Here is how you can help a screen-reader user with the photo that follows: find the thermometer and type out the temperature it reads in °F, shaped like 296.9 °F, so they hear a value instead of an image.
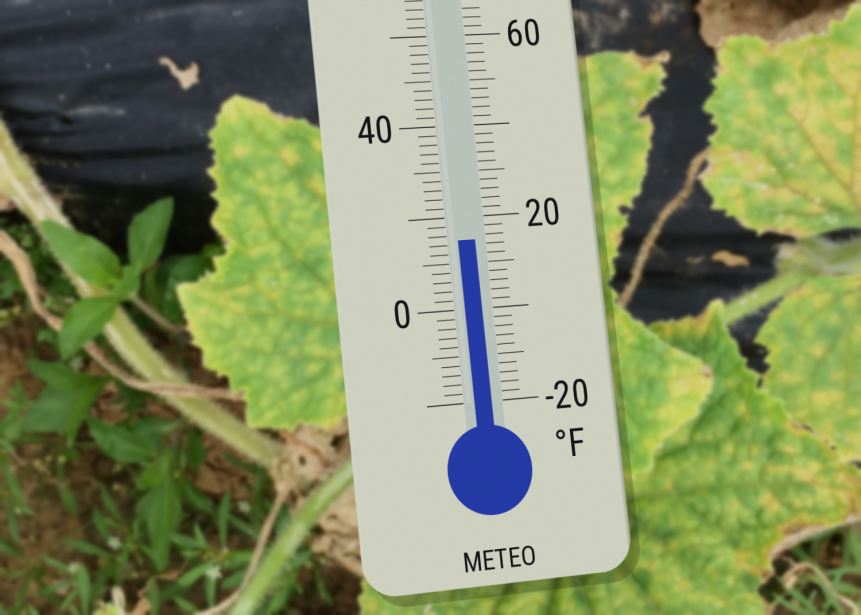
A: 15 °F
